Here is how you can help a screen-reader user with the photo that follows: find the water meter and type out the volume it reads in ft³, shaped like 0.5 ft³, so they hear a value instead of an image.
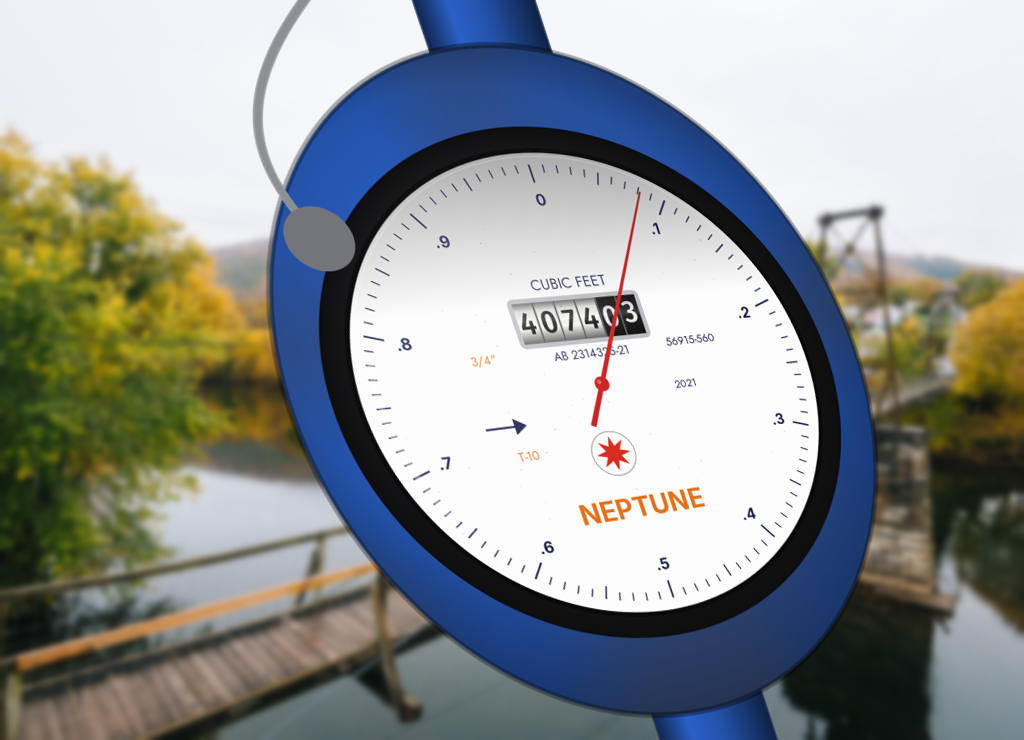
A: 407403.08 ft³
